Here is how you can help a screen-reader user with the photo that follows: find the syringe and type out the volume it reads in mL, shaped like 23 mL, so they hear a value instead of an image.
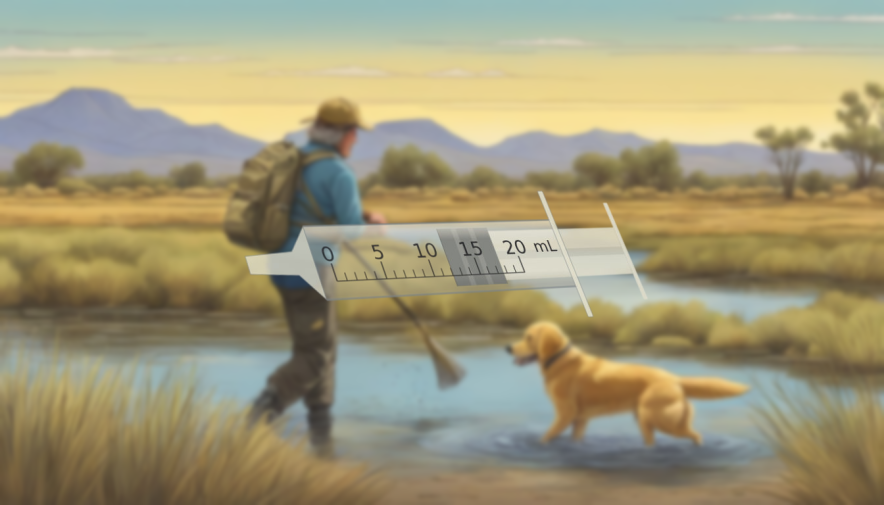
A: 12 mL
